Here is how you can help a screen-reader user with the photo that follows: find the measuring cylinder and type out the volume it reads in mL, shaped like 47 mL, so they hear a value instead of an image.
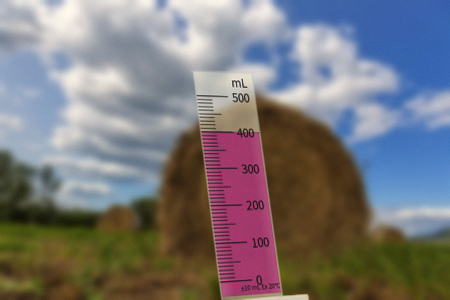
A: 400 mL
